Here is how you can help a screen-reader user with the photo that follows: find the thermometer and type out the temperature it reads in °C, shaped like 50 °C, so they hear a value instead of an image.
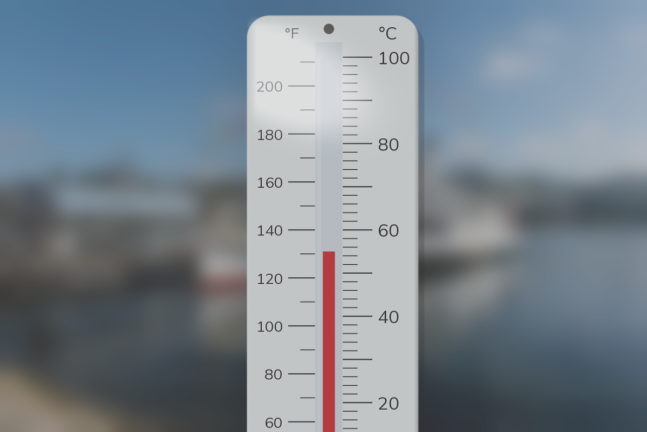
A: 55 °C
